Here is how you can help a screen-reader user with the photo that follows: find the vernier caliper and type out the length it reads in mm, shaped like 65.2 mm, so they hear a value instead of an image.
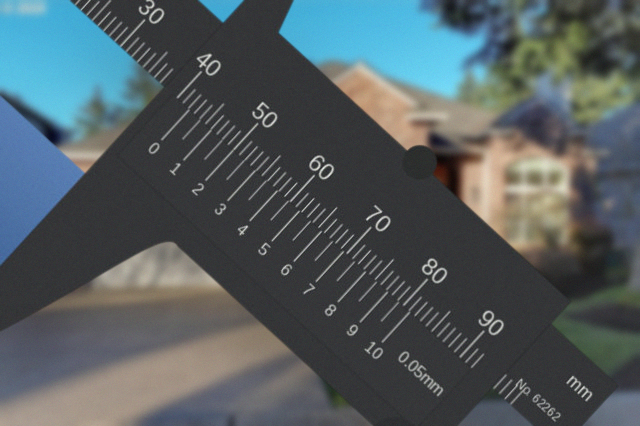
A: 42.2 mm
